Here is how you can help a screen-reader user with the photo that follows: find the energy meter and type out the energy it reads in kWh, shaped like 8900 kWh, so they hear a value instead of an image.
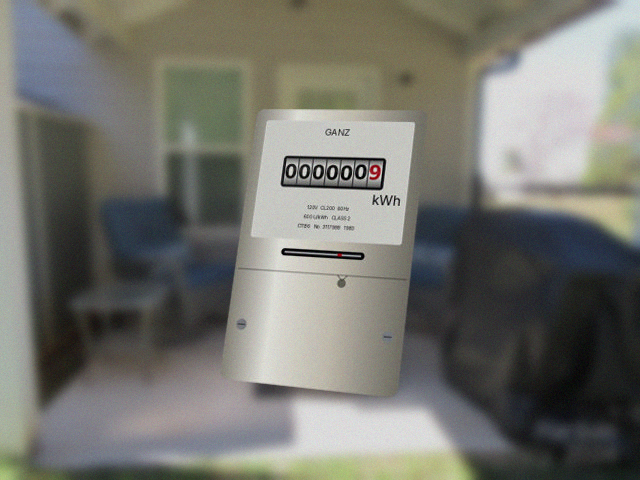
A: 0.9 kWh
